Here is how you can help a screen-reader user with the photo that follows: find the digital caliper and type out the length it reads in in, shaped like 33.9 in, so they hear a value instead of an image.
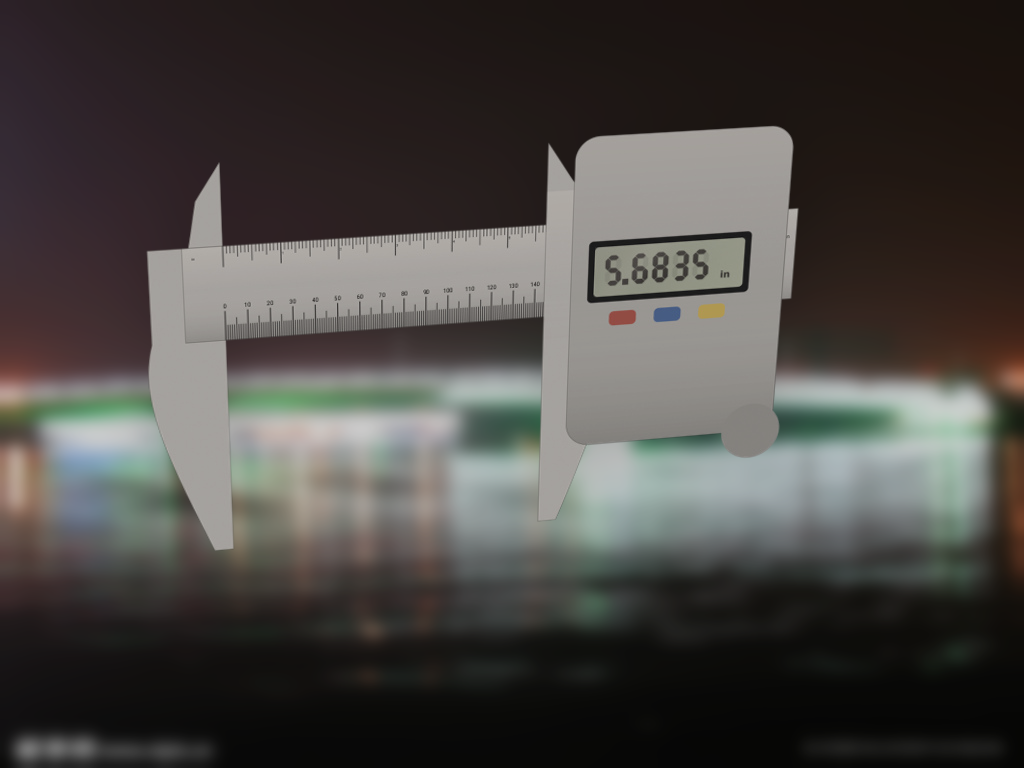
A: 5.6835 in
